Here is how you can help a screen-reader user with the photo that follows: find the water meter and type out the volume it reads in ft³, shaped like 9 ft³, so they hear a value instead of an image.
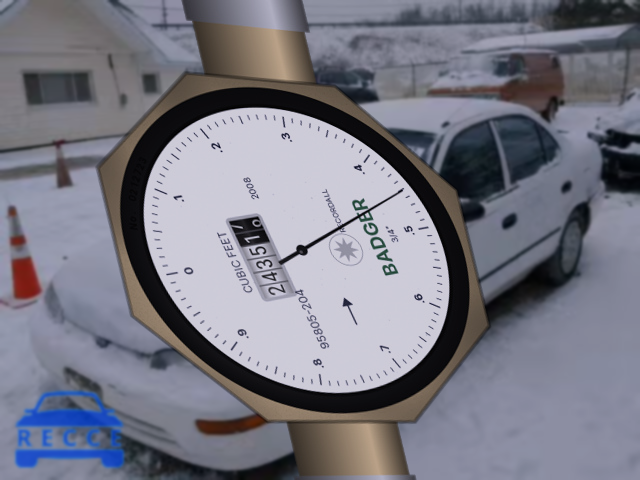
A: 243517.45 ft³
